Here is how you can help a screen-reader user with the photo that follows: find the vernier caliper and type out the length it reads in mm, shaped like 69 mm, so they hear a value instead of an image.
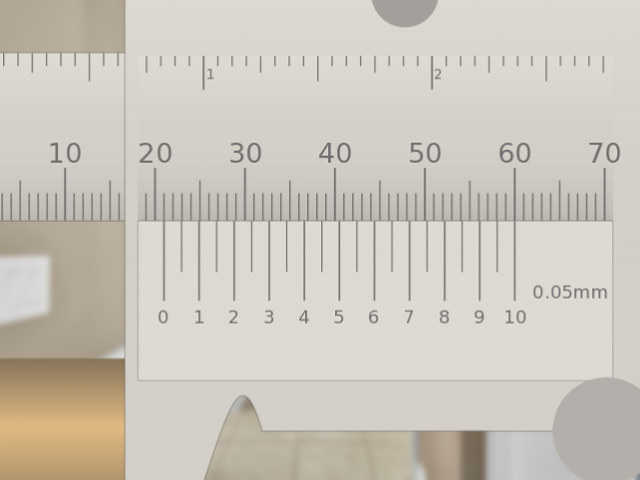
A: 21.0 mm
